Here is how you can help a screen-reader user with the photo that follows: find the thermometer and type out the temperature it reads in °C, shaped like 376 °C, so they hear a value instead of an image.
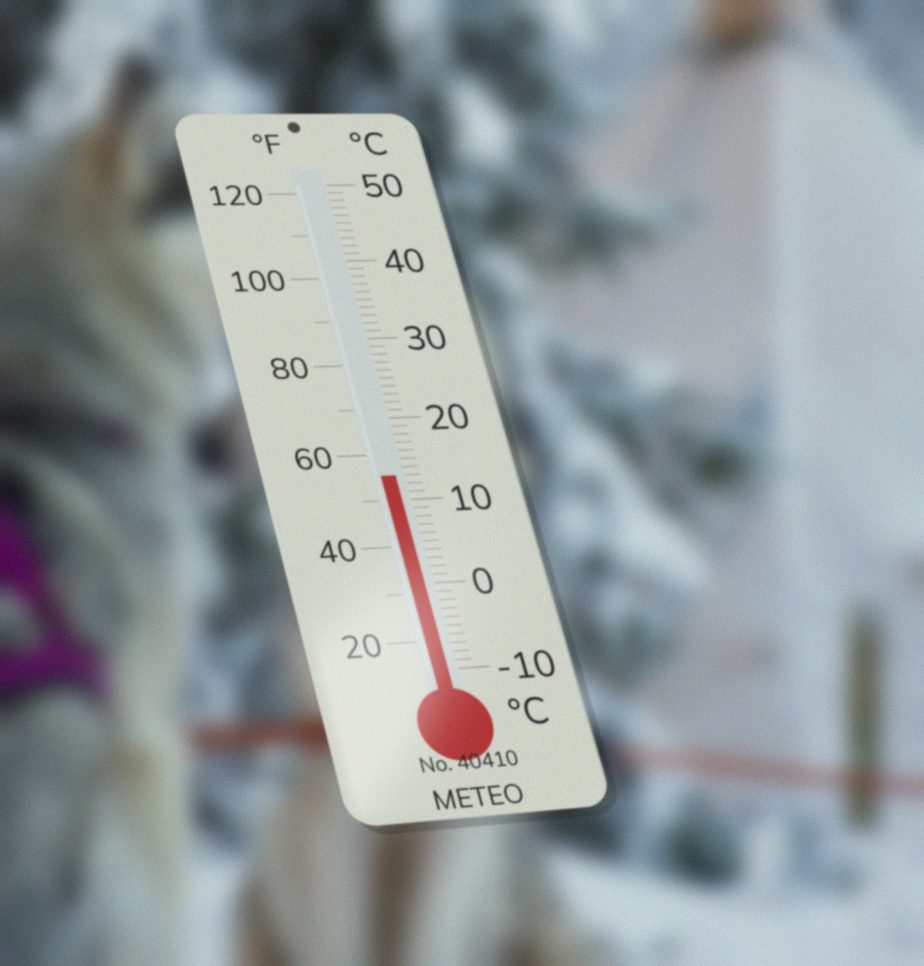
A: 13 °C
